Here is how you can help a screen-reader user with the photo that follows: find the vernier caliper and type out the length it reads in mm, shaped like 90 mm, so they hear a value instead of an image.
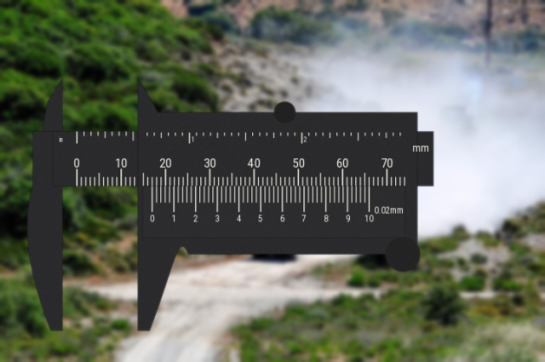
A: 17.0 mm
